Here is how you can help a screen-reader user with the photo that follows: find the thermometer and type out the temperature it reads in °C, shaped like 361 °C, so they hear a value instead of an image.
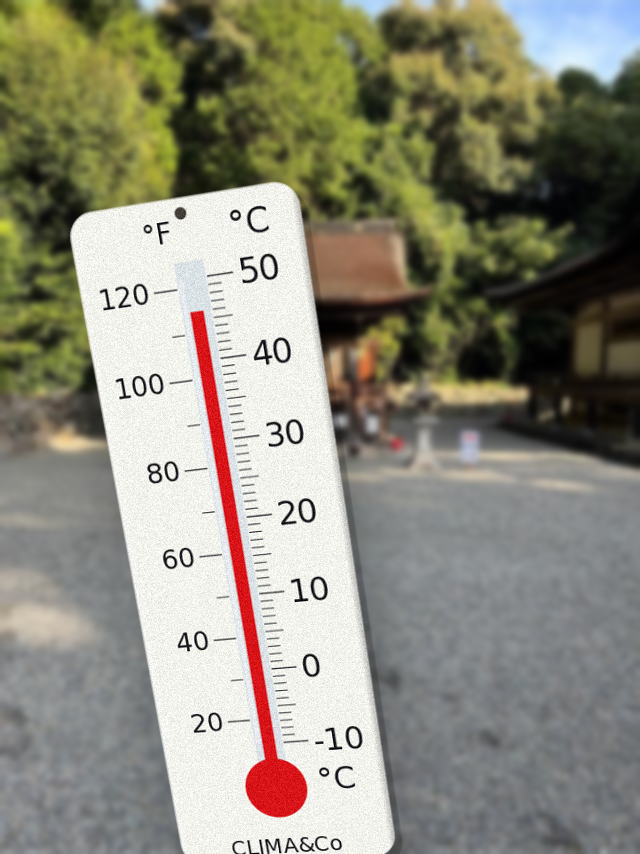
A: 46 °C
